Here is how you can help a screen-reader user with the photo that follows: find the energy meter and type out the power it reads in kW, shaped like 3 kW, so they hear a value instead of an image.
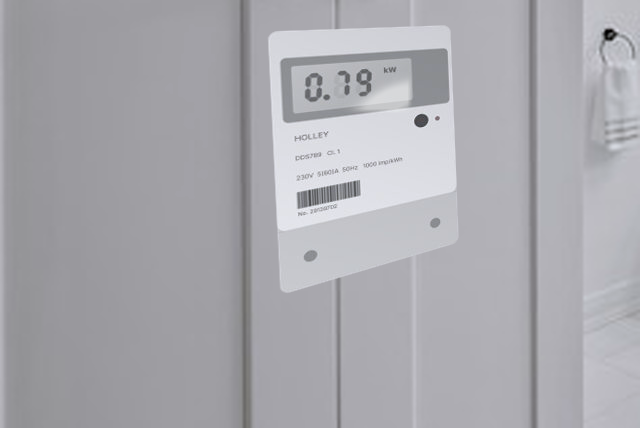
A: 0.79 kW
